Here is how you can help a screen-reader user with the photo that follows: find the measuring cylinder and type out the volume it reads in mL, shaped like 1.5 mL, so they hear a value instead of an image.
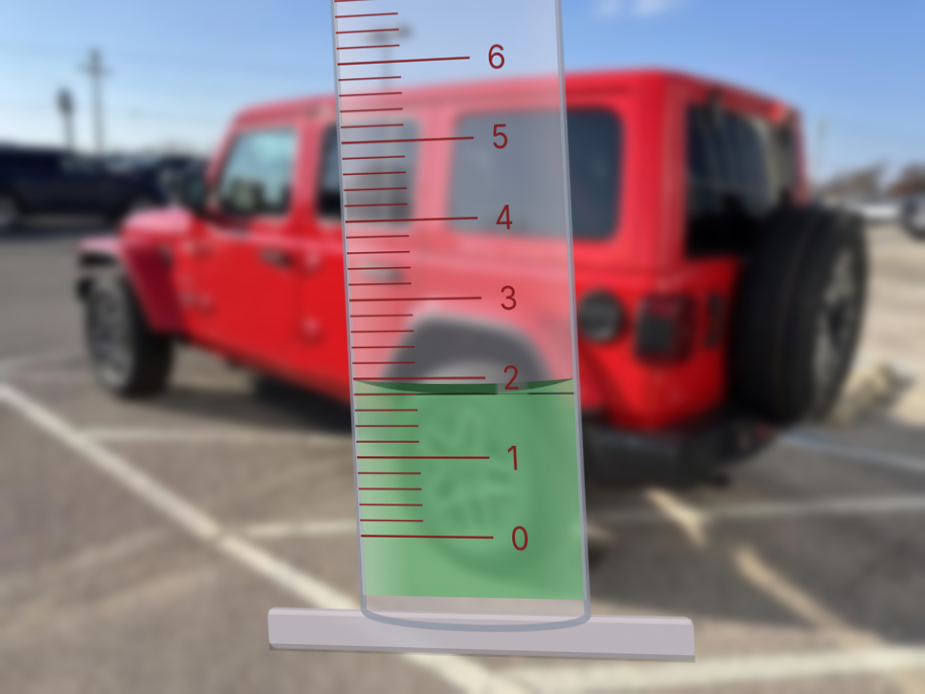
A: 1.8 mL
